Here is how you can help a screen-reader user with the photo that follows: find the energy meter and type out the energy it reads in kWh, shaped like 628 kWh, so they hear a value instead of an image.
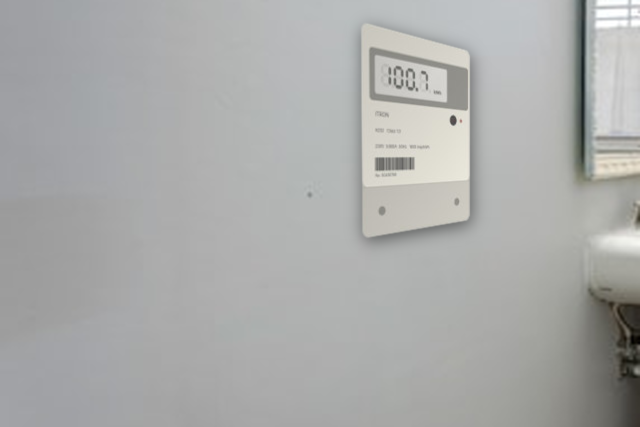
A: 100.7 kWh
